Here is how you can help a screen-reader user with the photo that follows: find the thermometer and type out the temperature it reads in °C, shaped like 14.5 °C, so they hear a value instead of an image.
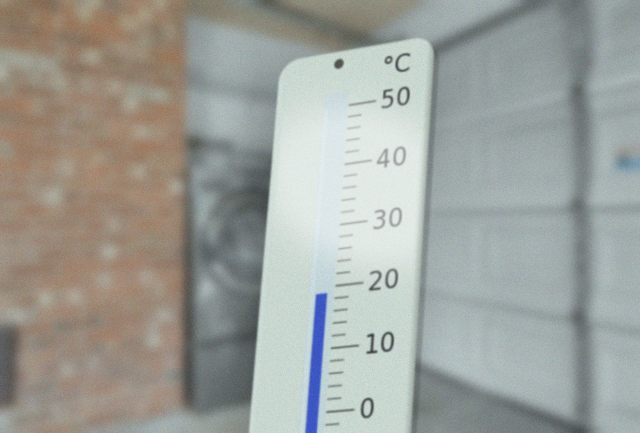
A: 19 °C
